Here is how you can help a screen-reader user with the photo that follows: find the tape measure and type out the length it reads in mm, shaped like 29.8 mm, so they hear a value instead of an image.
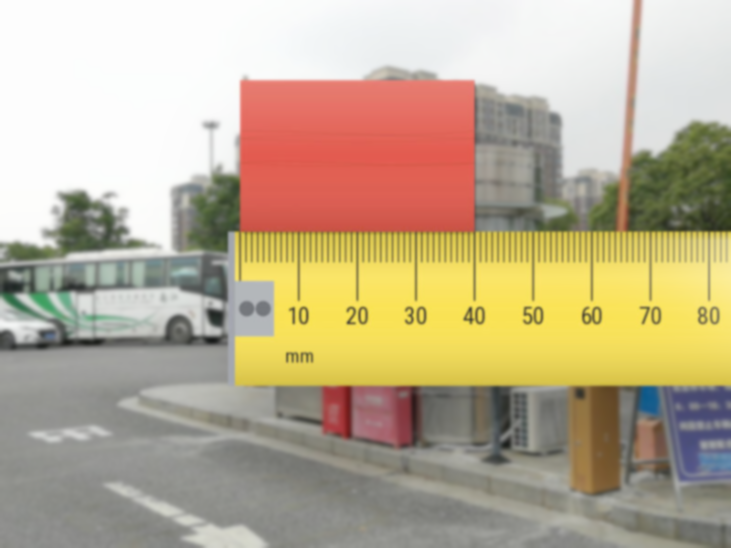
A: 40 mm
